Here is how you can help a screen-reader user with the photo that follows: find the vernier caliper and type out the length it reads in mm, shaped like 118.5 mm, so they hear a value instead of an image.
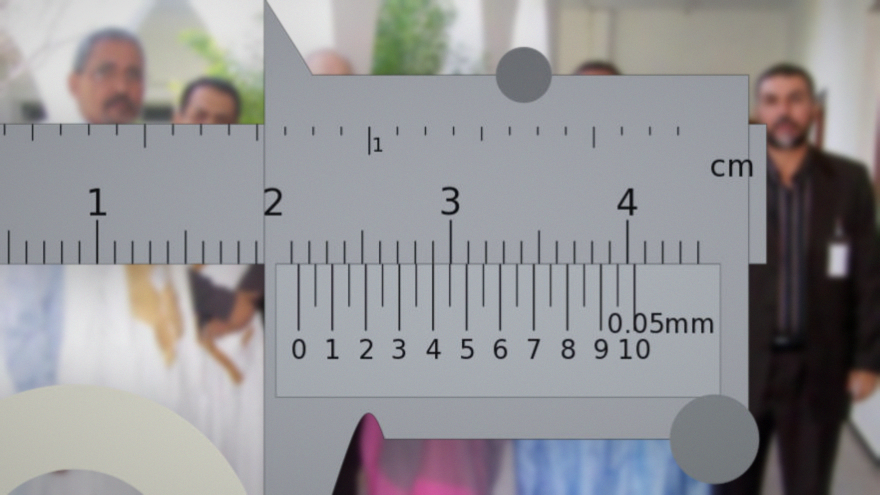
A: 21.4 mm
